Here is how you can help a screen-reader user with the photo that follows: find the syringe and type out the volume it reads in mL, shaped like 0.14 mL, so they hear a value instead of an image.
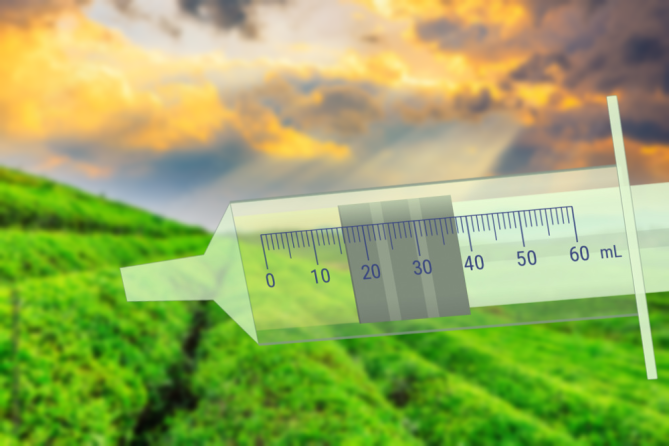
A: 16 mL
